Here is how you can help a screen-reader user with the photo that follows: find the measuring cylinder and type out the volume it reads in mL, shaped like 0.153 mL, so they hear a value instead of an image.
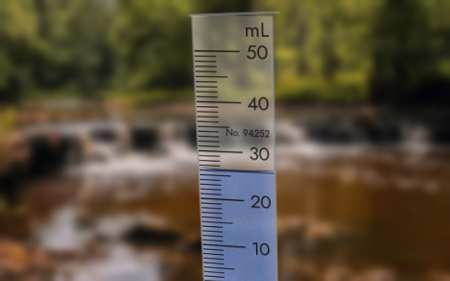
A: 26 mL
